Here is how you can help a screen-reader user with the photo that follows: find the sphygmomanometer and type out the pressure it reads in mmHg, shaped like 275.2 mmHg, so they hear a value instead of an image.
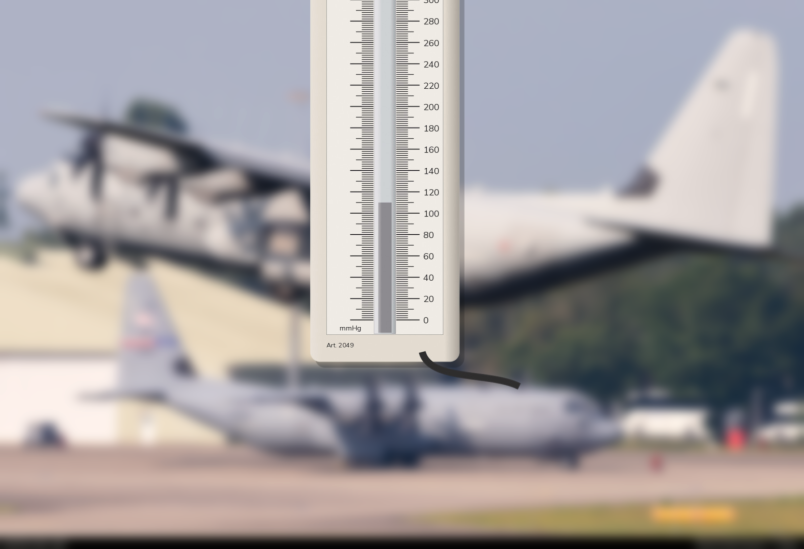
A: 110 mmHg
